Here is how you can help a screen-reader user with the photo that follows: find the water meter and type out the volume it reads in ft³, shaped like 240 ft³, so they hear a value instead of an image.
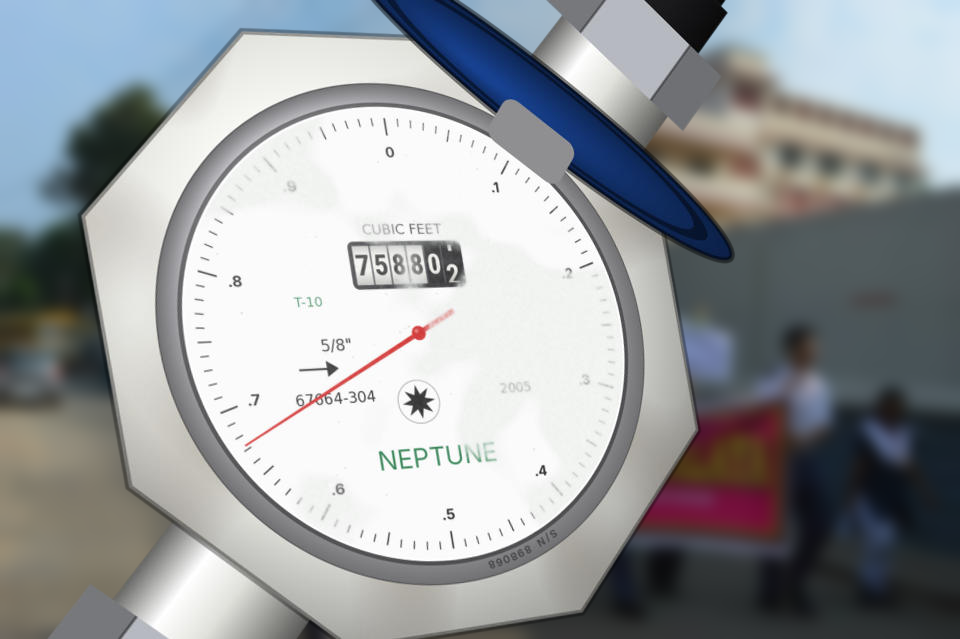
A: 758801.67 ft³
